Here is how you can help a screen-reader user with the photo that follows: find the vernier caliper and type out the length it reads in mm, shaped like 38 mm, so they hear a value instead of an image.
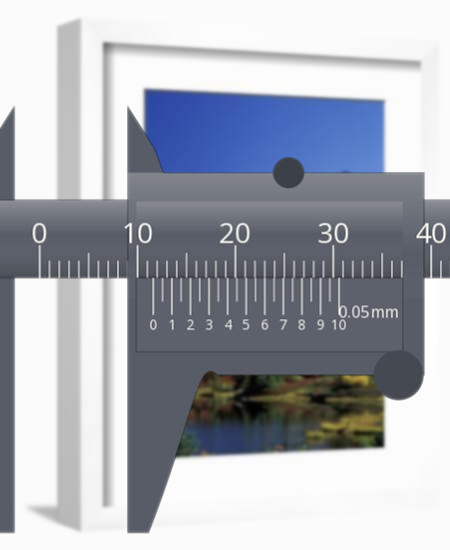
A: 11.6 mm
